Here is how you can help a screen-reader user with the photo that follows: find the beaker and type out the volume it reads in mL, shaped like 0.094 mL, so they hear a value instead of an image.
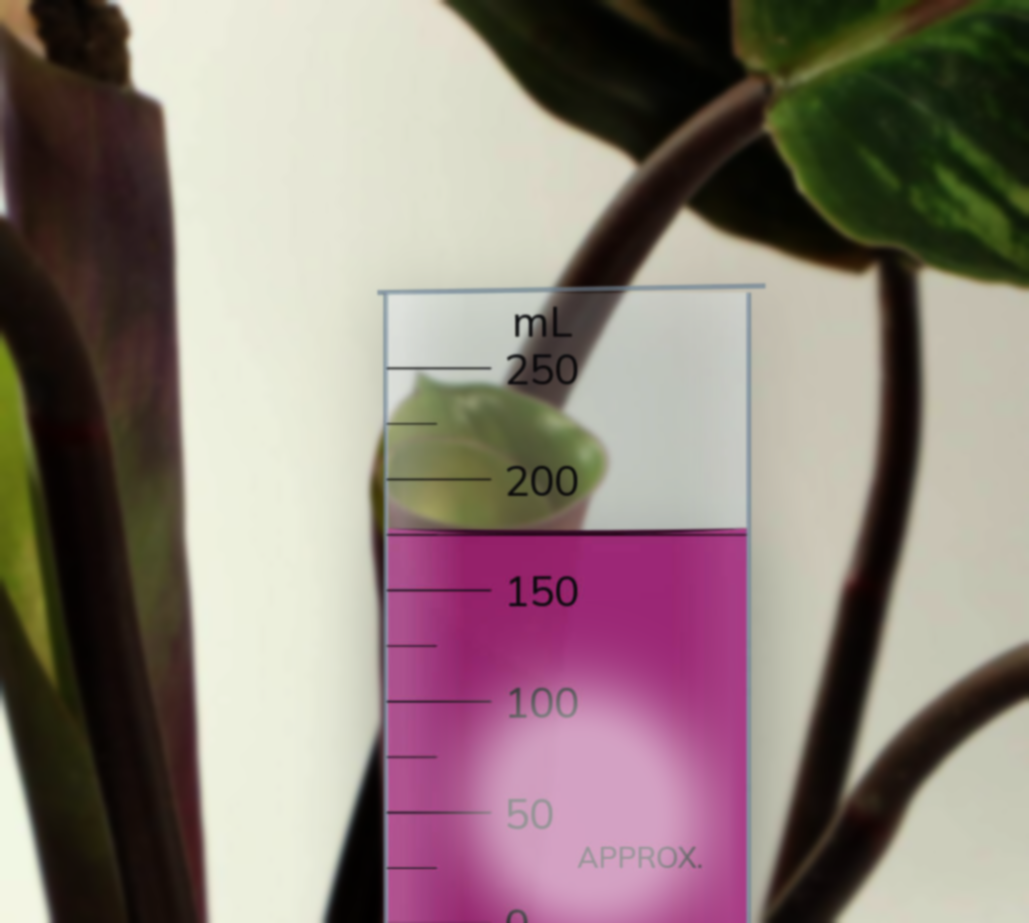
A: 175 mL
